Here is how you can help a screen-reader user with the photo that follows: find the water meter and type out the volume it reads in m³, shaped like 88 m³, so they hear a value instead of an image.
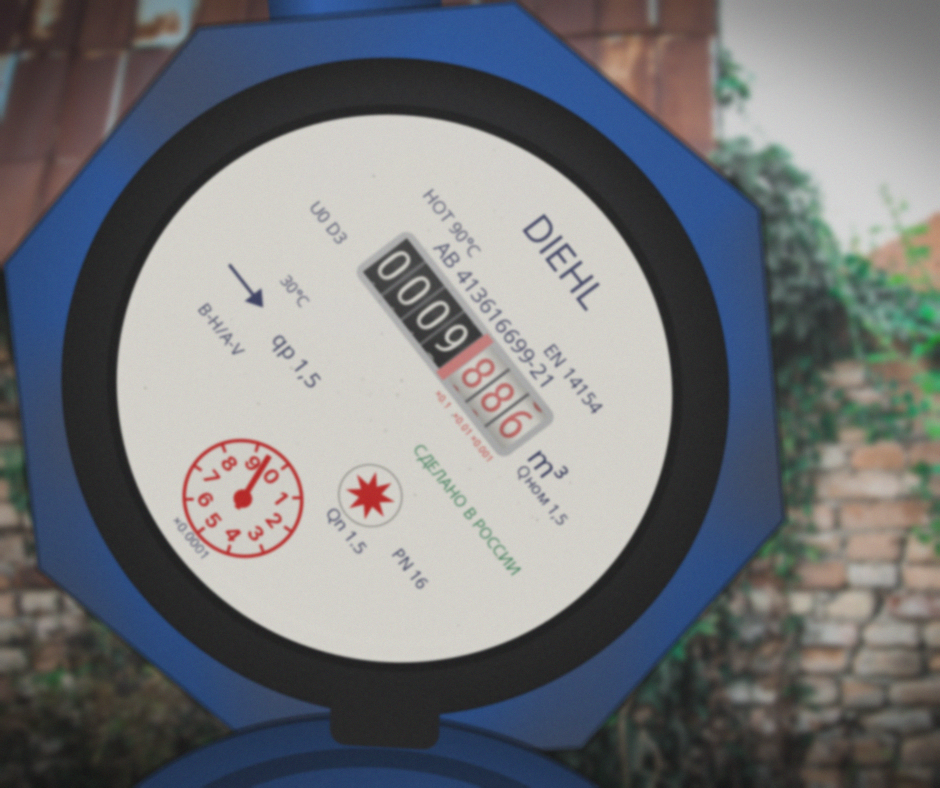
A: 9.8859 m³
